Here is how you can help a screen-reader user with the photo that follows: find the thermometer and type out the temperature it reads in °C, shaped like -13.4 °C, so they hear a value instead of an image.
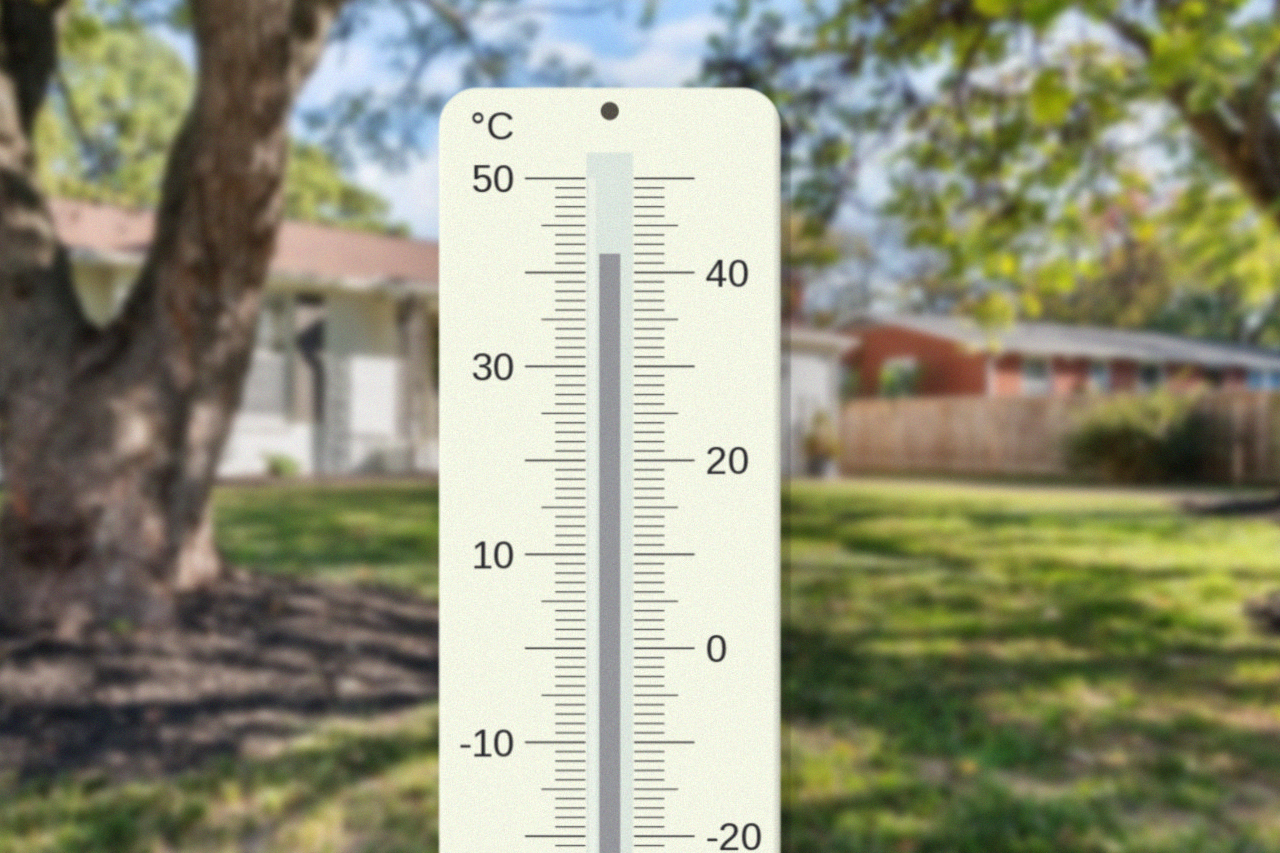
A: 42 °C
